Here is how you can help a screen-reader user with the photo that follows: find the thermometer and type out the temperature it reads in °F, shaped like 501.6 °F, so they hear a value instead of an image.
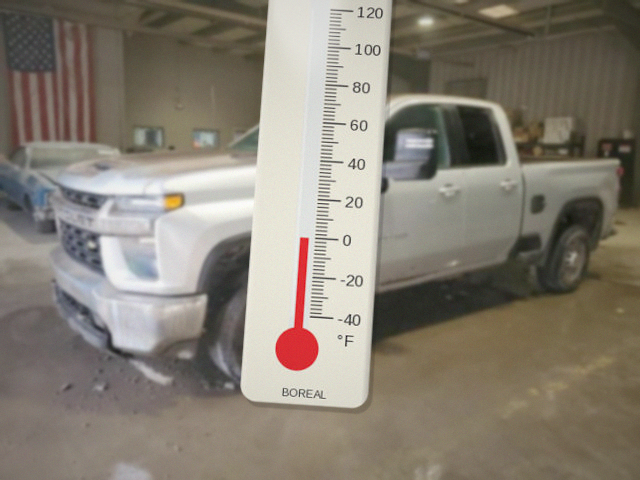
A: 0 °F
